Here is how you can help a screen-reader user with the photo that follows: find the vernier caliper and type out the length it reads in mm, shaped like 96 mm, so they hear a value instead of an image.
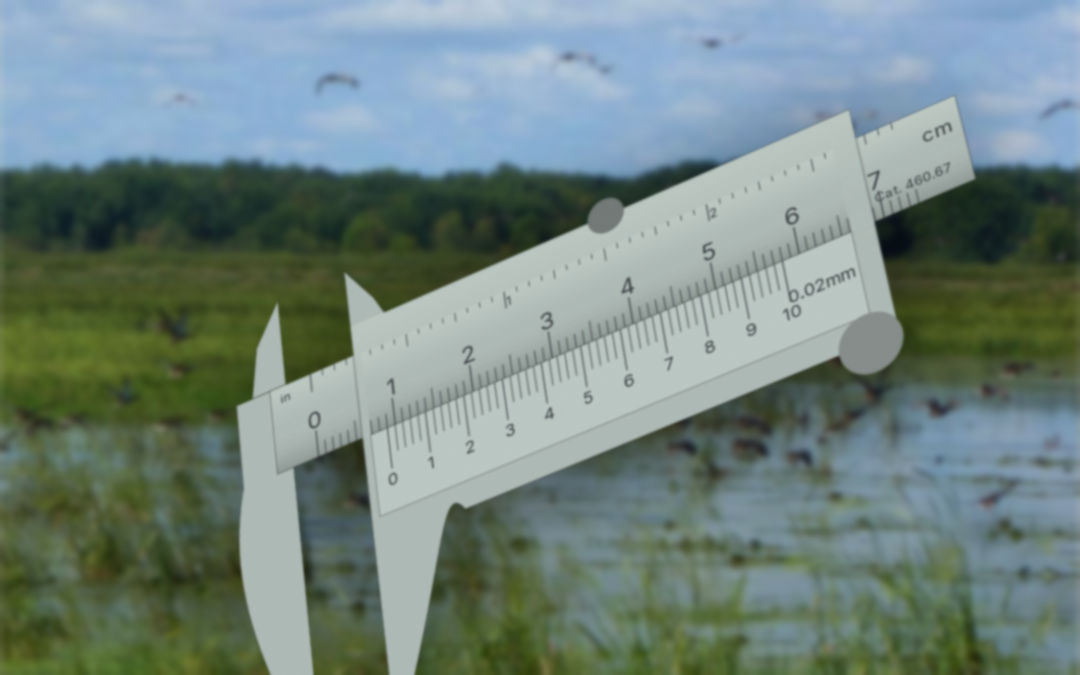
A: 9.0 mm
